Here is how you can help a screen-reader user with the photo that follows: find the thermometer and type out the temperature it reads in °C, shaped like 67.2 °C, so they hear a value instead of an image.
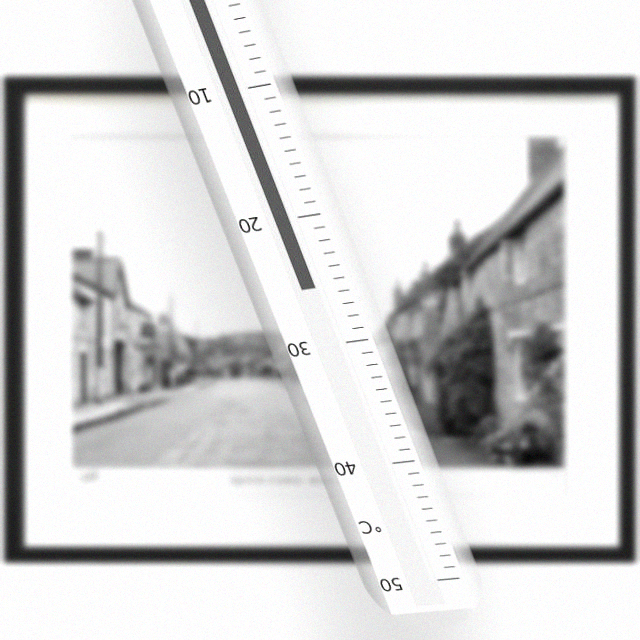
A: 25.5 °C
